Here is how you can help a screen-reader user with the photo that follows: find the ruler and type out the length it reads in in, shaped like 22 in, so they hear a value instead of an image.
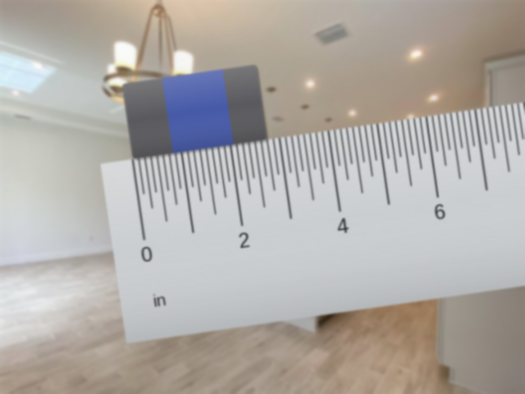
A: 2.75 in
